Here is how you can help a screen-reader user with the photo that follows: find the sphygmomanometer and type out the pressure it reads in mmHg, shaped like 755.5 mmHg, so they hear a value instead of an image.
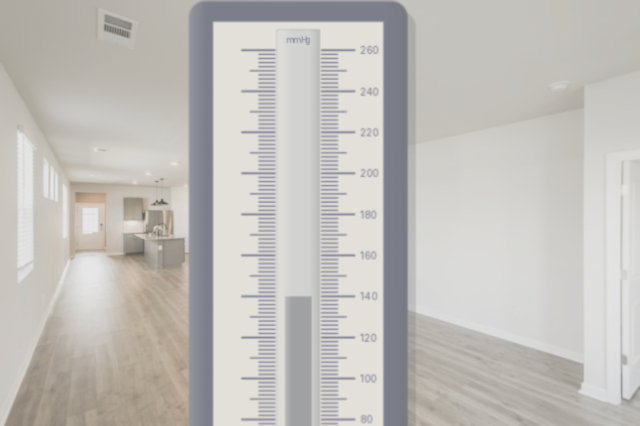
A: 140 mmHg
